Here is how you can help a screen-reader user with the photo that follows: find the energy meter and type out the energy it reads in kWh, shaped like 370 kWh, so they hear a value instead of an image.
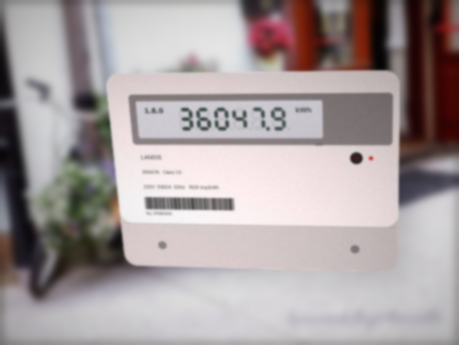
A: 36047.9 kWh
